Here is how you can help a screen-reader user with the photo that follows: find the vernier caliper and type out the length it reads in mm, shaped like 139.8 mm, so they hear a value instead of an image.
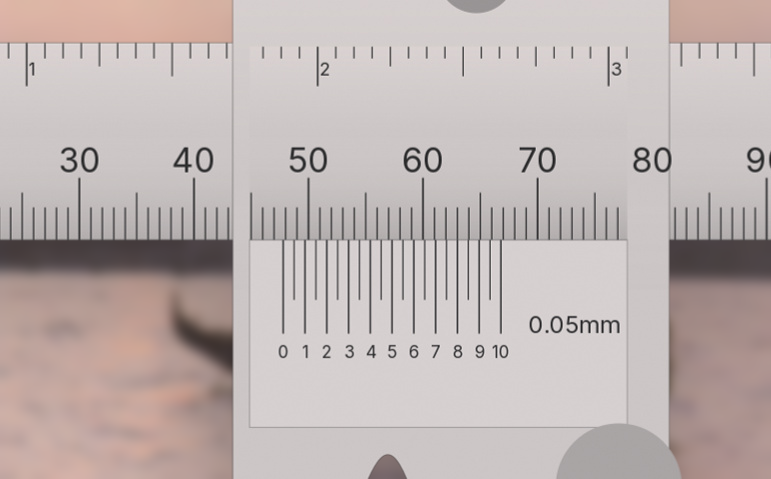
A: 47.8 mm
